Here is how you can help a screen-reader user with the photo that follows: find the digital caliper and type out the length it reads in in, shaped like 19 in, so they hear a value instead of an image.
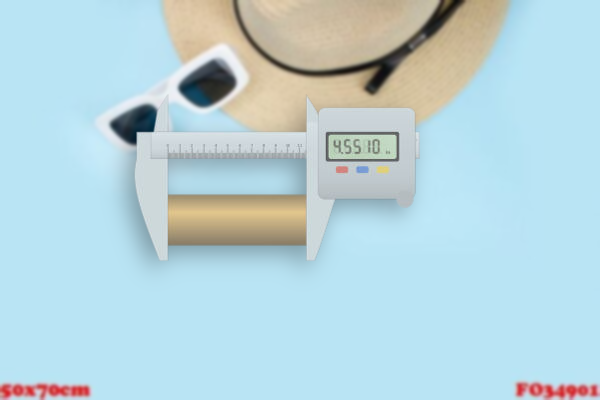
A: 4.5510 in
